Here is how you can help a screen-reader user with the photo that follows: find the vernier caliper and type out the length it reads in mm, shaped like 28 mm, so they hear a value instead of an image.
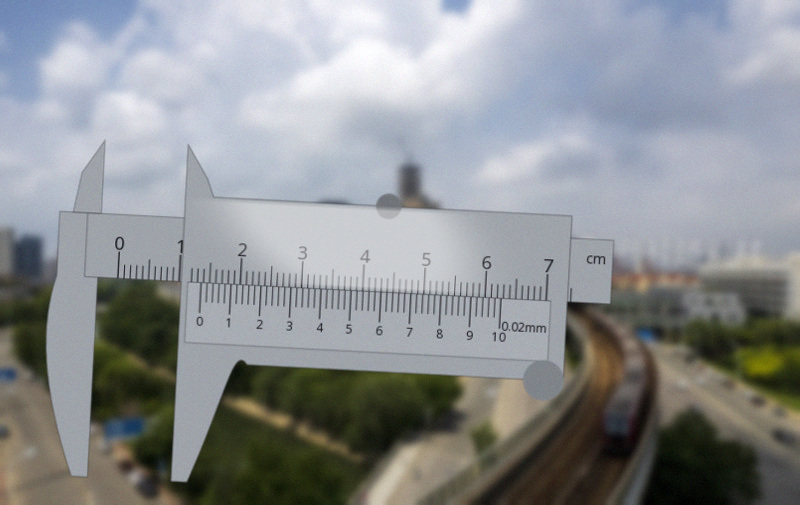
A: 13.6 mm
